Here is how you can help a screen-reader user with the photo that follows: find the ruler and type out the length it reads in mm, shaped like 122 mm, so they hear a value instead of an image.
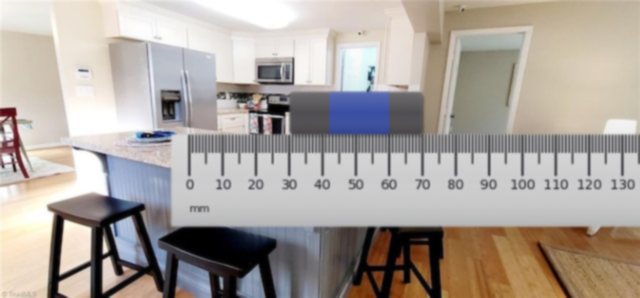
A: 40 mm
